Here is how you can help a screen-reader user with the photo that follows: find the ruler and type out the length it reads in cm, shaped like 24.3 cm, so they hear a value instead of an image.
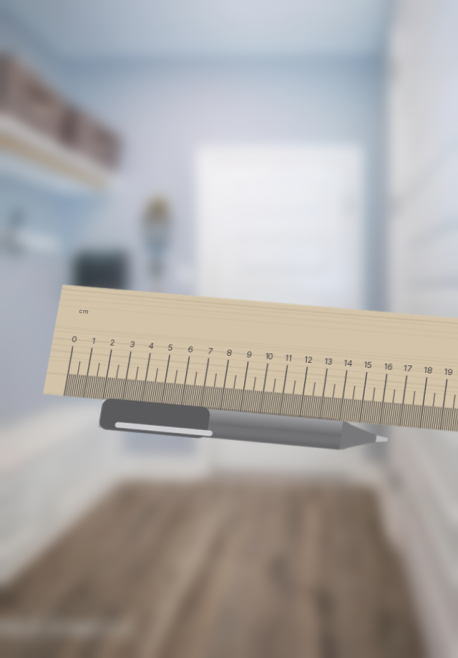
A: 14.5 cm
